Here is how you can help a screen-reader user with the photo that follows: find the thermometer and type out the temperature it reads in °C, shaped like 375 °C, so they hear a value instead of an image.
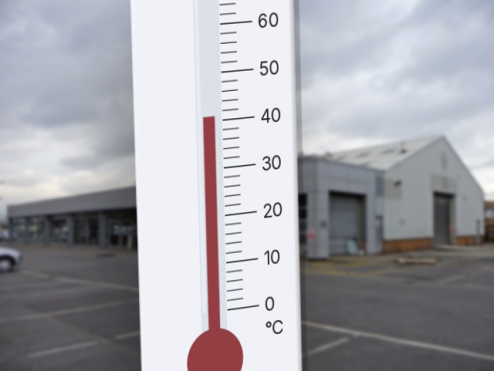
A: 41 °C
